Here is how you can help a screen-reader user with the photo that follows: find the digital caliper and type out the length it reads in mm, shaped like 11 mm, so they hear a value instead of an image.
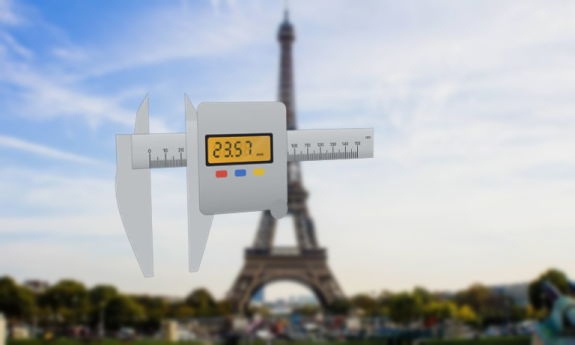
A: 23.57 mm
